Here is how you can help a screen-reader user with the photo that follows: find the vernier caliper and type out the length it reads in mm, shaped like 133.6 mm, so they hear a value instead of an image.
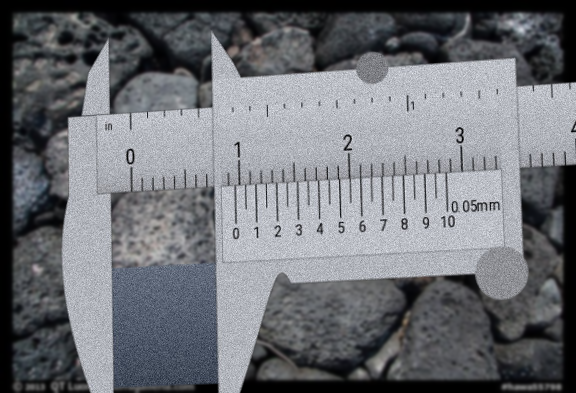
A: 9.6 mm
